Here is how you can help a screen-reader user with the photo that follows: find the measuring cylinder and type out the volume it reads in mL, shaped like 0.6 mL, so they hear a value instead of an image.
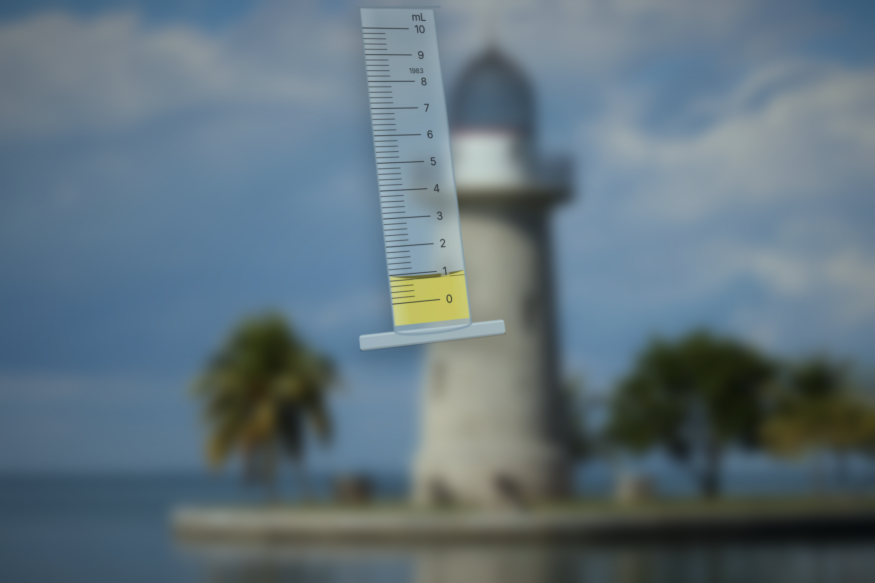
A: 0.8 mL
